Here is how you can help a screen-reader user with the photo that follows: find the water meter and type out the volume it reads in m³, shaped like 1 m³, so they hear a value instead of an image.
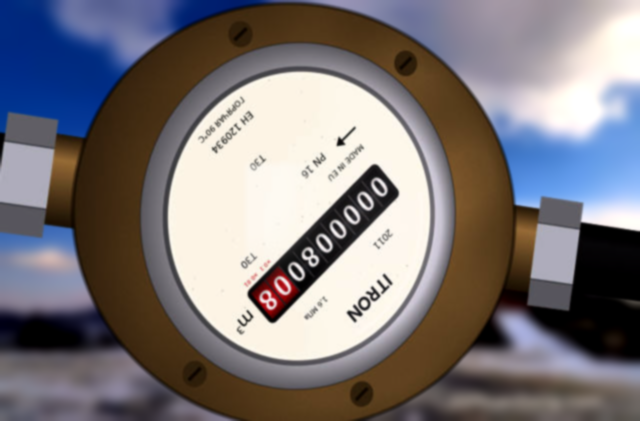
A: 80.08 m³
